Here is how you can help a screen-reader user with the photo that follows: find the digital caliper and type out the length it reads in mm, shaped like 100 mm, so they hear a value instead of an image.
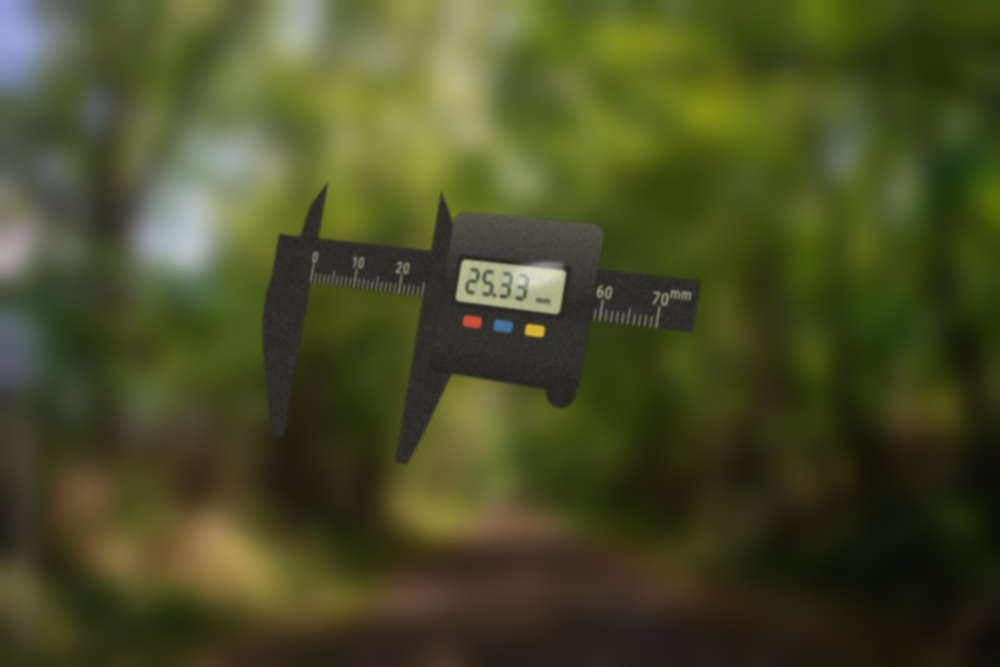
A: 25.33 mm
